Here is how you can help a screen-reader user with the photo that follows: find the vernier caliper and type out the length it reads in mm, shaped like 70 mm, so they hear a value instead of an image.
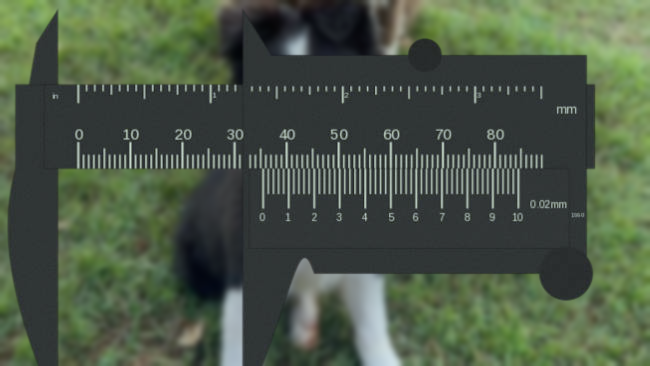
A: 35.5 mm
